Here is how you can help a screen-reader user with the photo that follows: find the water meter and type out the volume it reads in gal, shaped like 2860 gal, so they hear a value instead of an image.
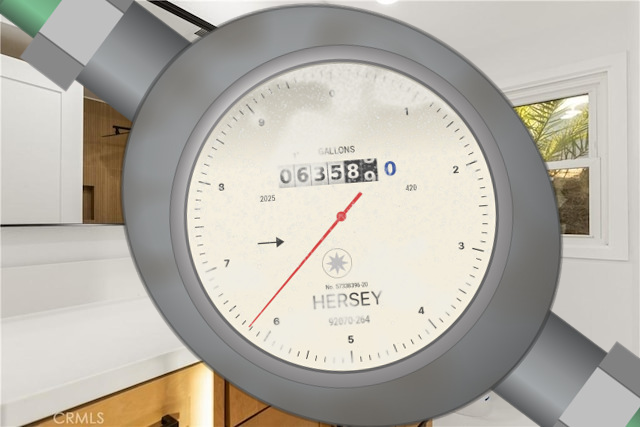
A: 635886.2 gal
